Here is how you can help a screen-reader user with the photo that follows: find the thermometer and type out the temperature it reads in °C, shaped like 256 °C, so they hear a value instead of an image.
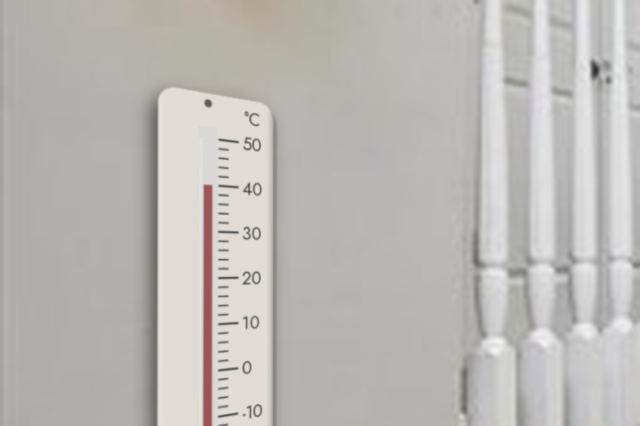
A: 40 °C
